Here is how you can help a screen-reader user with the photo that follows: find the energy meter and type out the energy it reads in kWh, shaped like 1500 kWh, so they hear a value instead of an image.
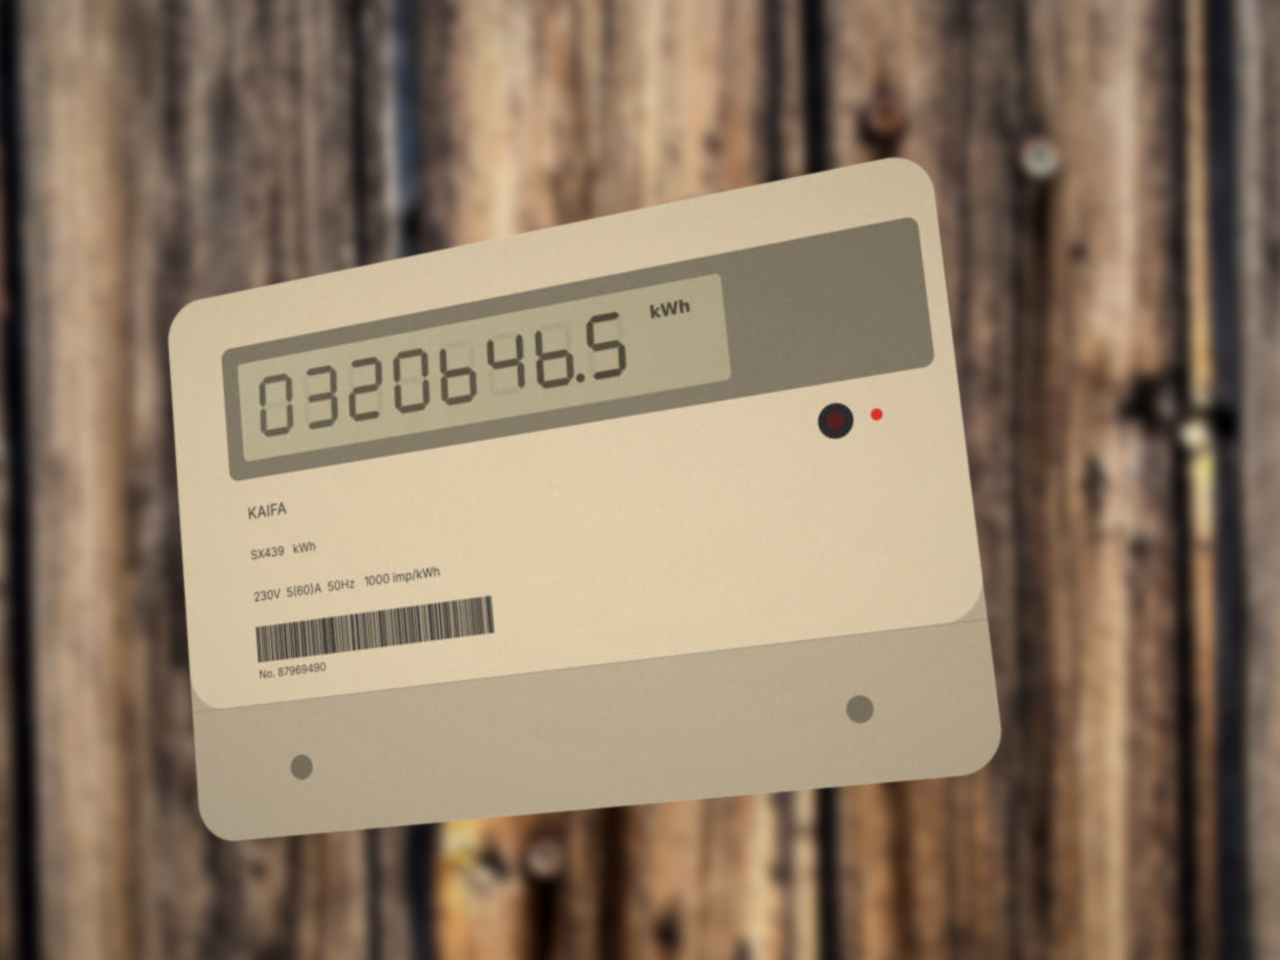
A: 320646.5 kWh
